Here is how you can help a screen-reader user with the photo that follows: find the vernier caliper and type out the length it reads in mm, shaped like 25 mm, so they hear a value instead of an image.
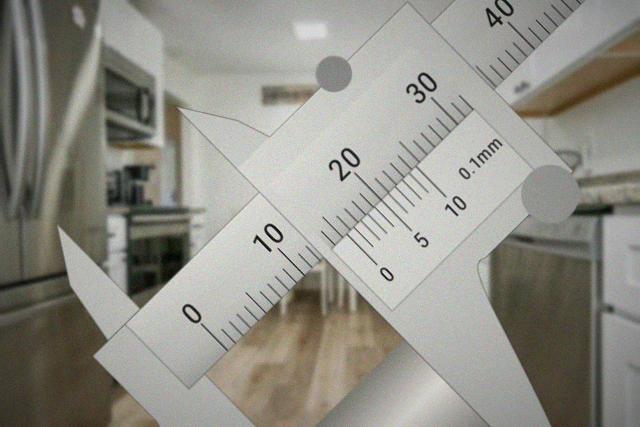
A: 15.5 mm
